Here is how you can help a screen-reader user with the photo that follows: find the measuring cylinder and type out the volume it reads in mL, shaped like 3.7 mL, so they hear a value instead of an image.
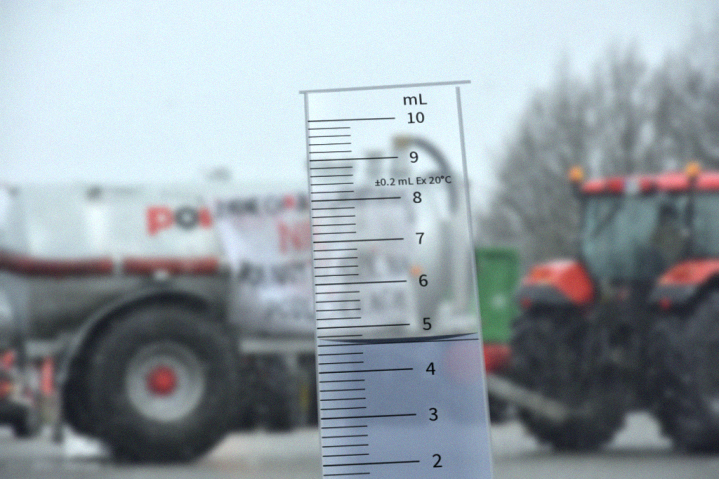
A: 4.6 mL
